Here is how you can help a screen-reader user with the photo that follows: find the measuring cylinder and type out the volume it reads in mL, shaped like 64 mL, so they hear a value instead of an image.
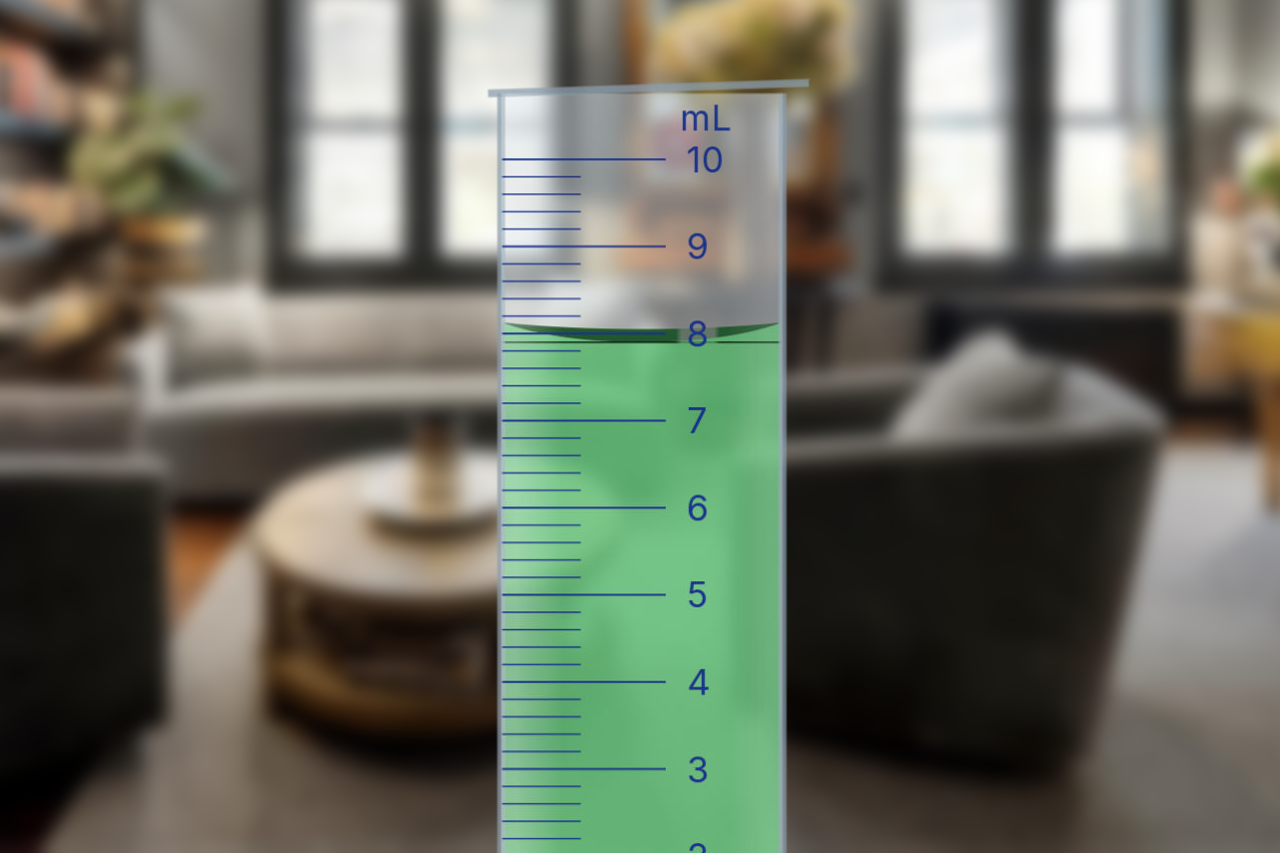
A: 7.9 mL
